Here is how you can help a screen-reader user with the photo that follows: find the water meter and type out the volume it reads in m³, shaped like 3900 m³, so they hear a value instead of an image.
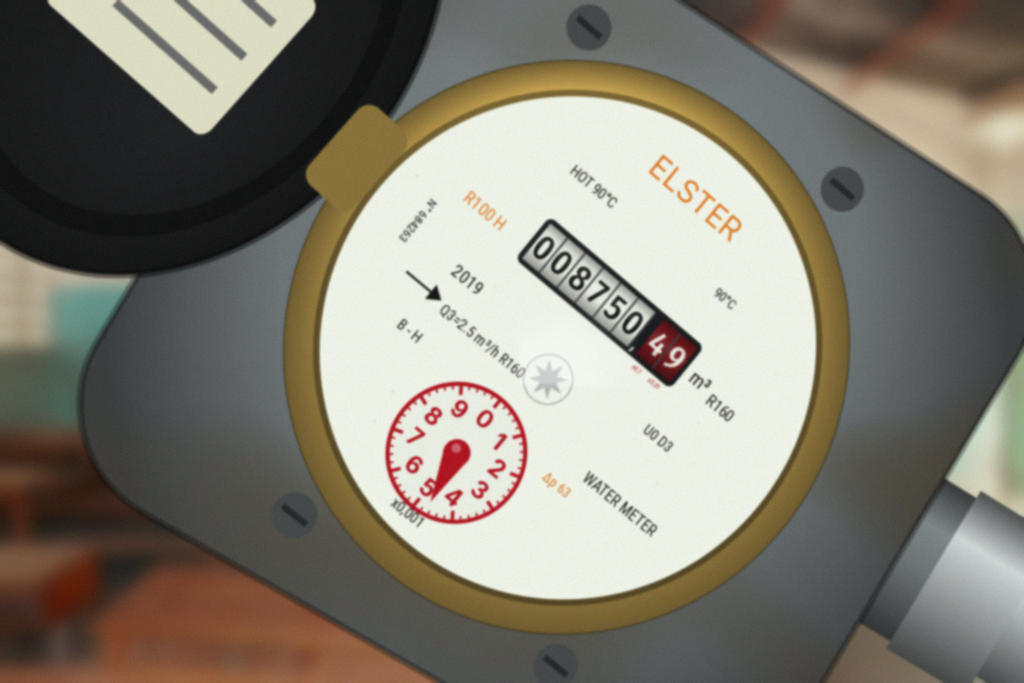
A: 8750.494 m³
